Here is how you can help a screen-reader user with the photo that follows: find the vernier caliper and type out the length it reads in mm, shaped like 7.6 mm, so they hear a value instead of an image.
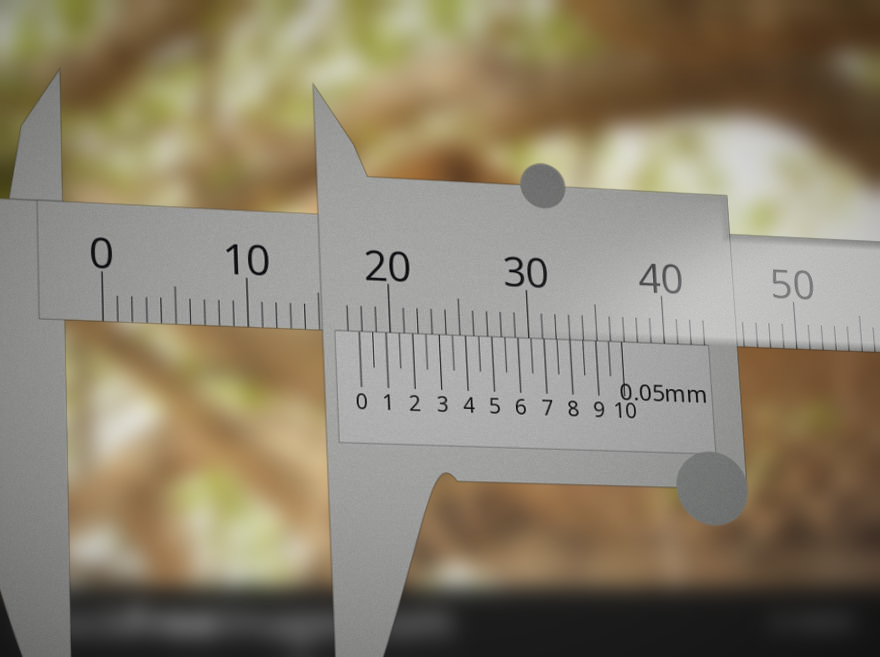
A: 17.8 mm
